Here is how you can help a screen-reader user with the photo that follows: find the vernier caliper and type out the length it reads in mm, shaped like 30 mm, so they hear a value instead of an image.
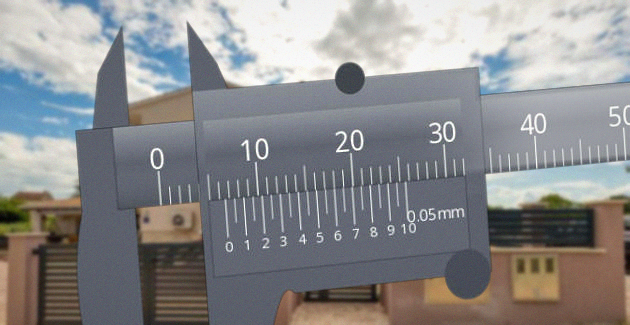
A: 6.6 mm
